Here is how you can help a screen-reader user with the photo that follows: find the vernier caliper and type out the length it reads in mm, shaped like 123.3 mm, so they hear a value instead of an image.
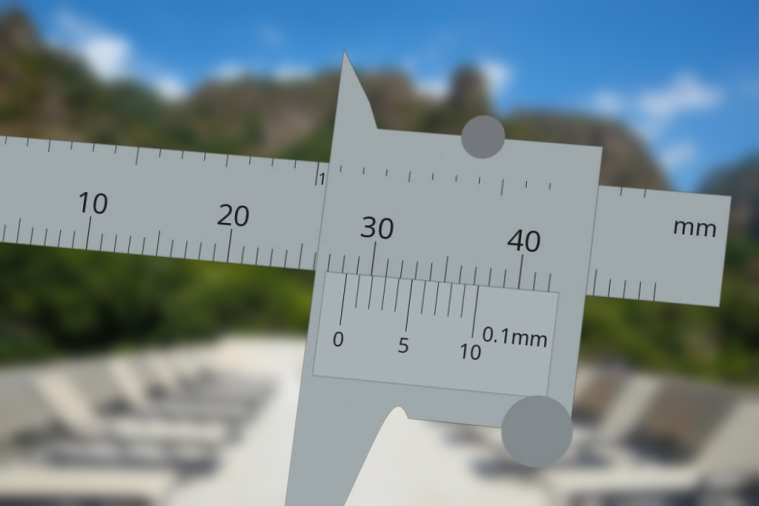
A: 28.3 mm
